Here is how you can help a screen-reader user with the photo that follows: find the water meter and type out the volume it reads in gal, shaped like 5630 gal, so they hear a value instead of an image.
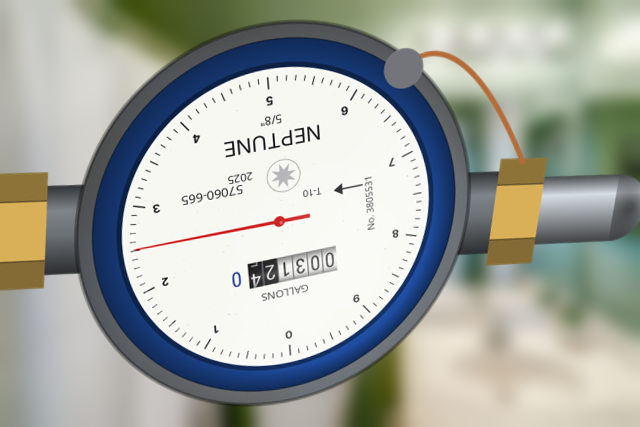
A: 31242.5 gal
